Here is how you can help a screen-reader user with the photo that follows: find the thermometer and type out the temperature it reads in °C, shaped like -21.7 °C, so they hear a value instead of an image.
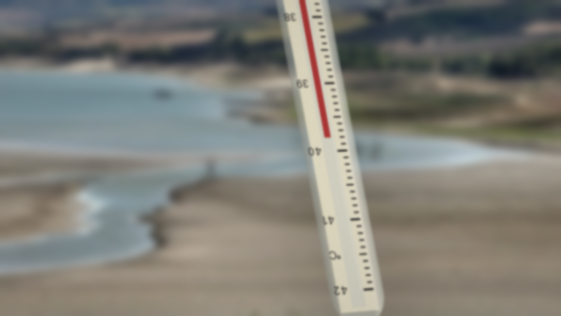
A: 39.8 °C
